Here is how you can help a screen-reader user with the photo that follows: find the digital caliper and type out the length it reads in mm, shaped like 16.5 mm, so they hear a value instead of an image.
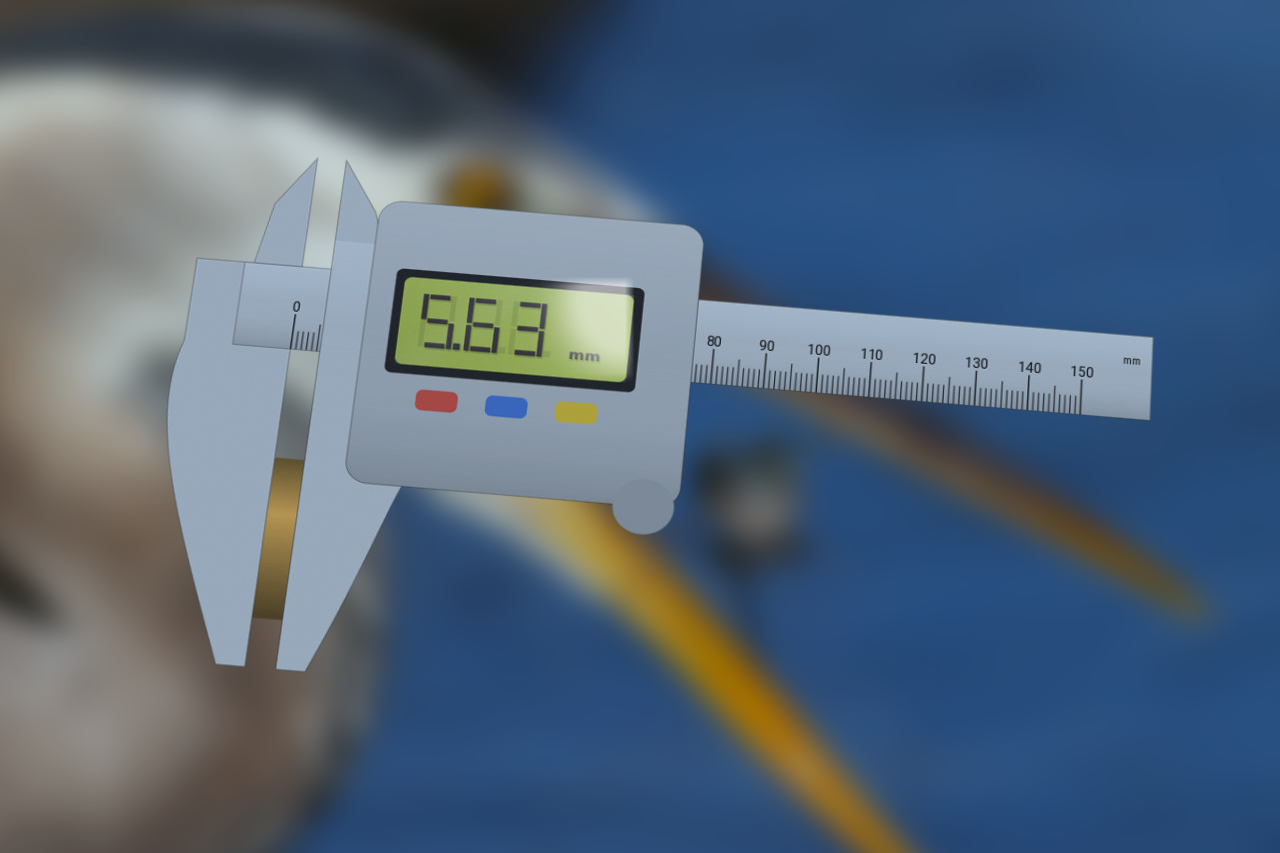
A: 5.63 mm
